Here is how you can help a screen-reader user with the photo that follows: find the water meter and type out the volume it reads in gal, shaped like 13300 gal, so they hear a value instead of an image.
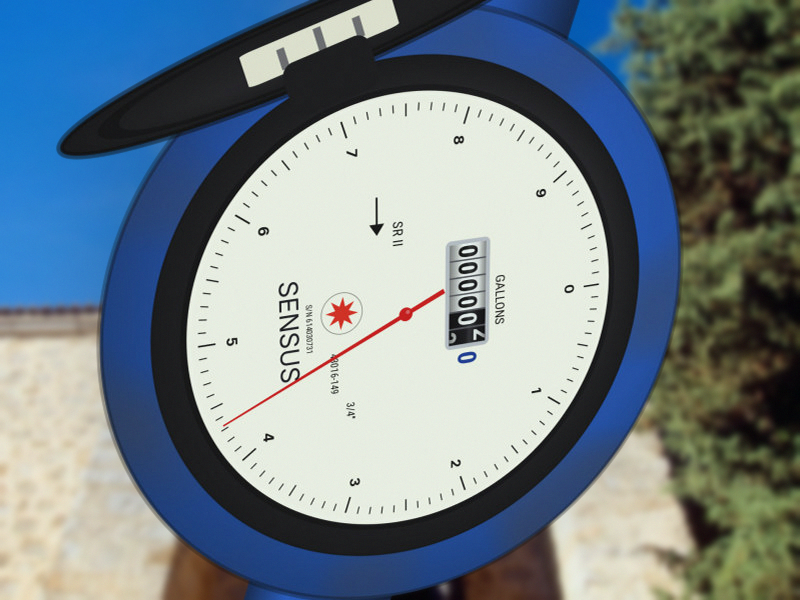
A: 24.3 gal
